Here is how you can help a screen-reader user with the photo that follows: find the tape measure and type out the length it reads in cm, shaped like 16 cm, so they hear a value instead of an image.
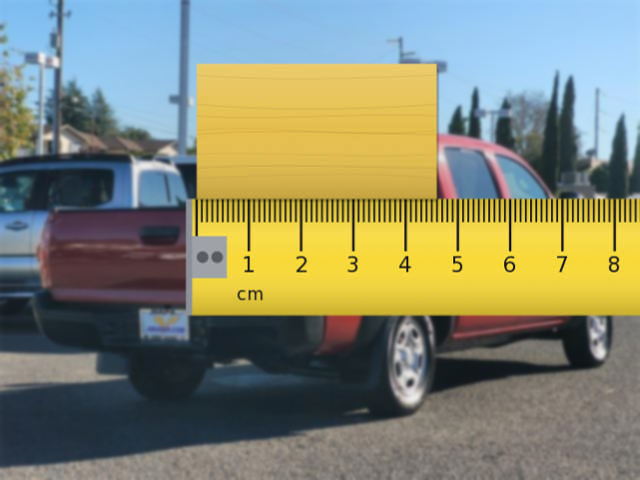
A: 4.6 cm
